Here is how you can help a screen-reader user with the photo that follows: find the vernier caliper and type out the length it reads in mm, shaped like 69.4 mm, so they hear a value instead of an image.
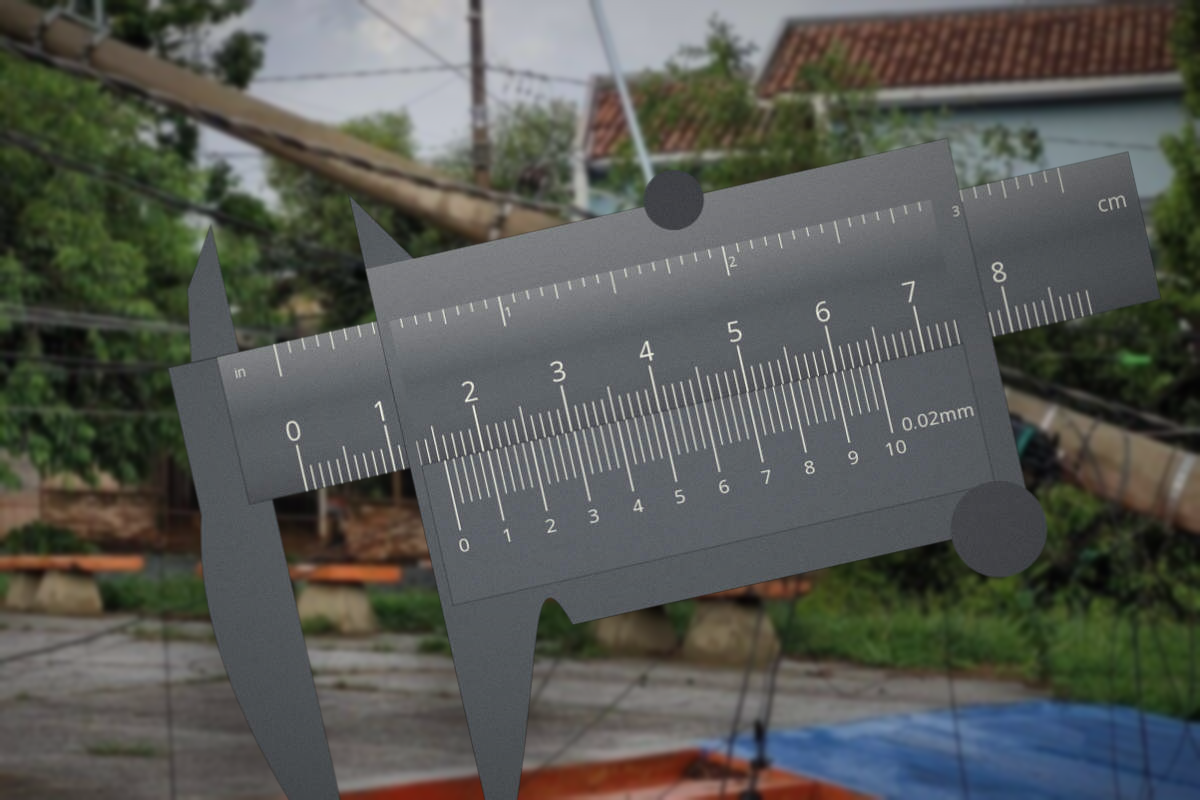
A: 15.6 mm
